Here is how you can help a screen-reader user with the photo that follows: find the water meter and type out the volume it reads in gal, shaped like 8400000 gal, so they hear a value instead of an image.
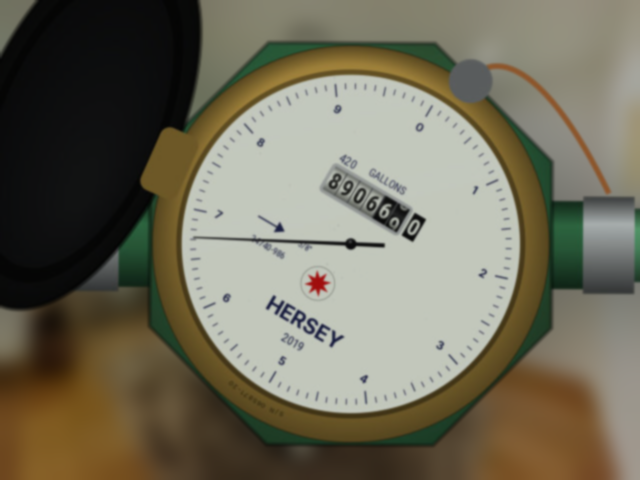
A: 8906686.7 gal
